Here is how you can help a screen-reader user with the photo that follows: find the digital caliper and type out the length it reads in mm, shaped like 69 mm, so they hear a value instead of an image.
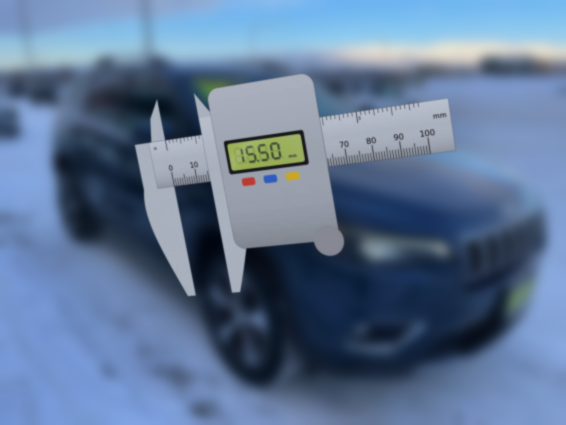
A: 15.50 mm
